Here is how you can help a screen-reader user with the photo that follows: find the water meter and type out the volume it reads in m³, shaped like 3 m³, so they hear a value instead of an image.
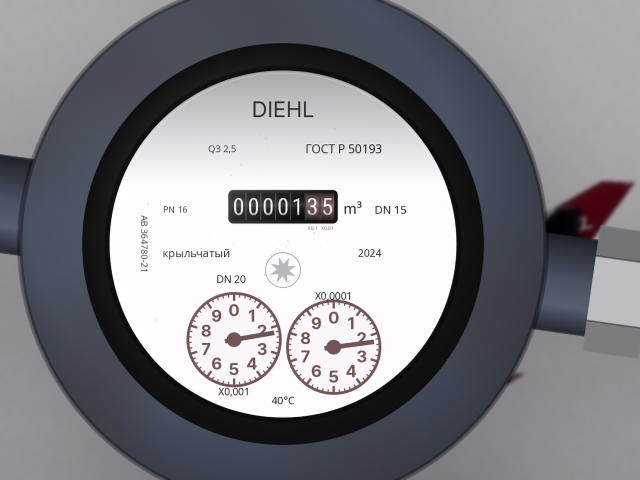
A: 1.3522 m³
